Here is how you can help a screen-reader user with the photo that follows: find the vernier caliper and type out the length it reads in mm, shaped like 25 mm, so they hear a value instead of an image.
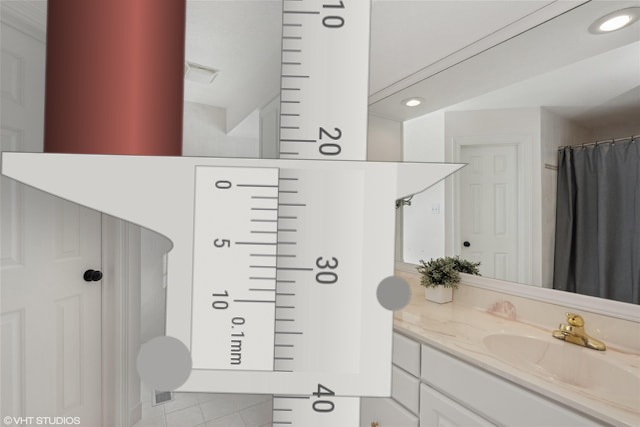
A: 23.6 mm
